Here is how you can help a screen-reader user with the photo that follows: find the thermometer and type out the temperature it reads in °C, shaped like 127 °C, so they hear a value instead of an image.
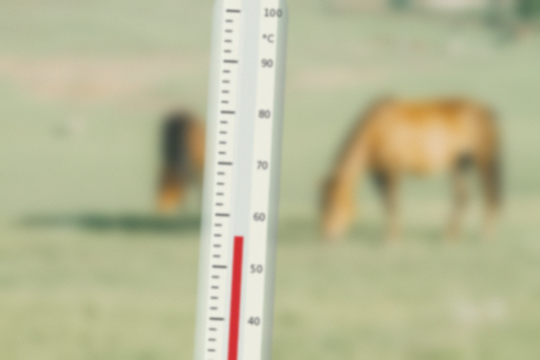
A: 56 °C
